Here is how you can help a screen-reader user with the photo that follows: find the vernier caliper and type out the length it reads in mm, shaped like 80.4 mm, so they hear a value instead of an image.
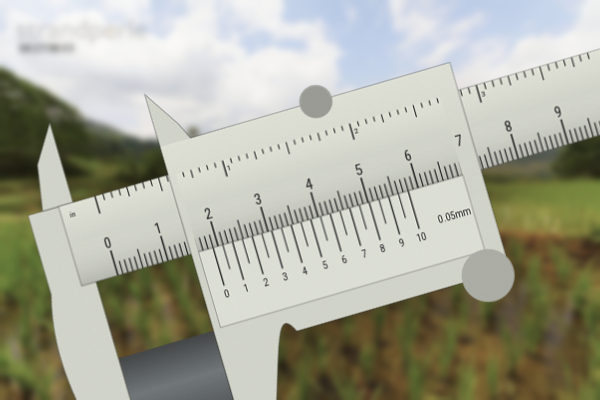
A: 19.0 mm
